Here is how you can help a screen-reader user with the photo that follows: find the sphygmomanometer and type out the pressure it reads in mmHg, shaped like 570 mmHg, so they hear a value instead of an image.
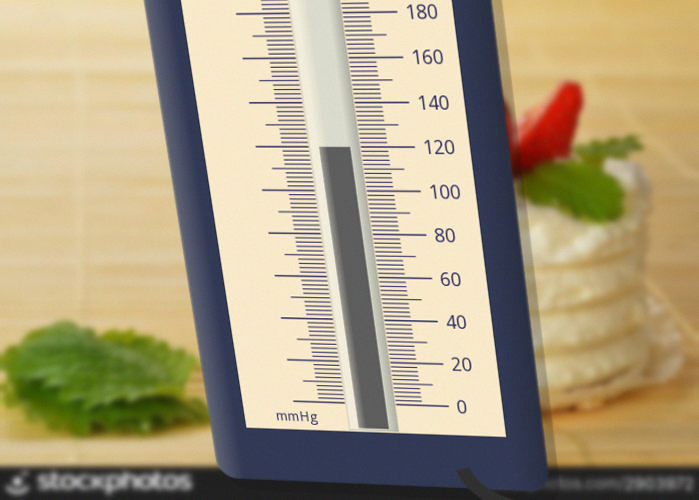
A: 120 mmHg
